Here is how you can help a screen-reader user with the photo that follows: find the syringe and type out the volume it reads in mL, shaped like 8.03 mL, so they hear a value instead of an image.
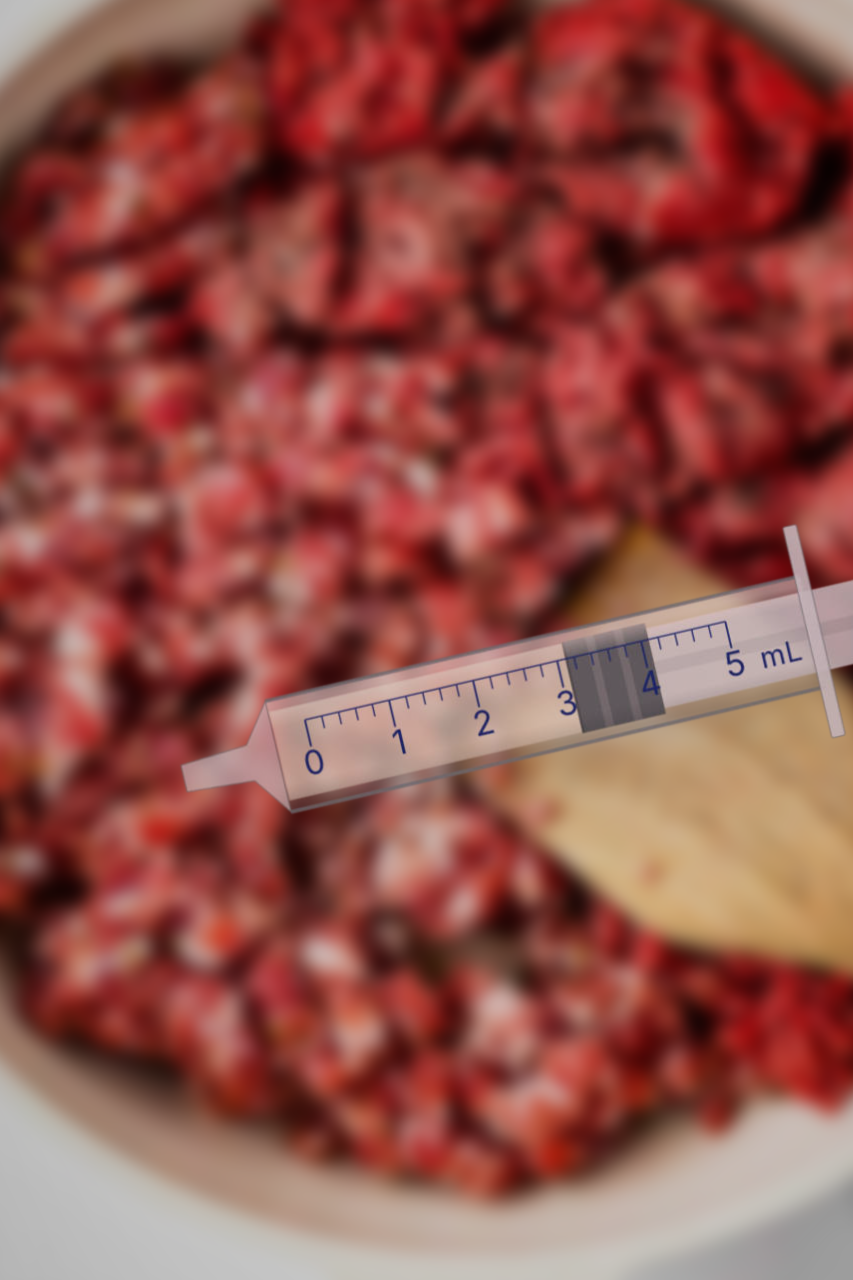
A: 3.1 mL
